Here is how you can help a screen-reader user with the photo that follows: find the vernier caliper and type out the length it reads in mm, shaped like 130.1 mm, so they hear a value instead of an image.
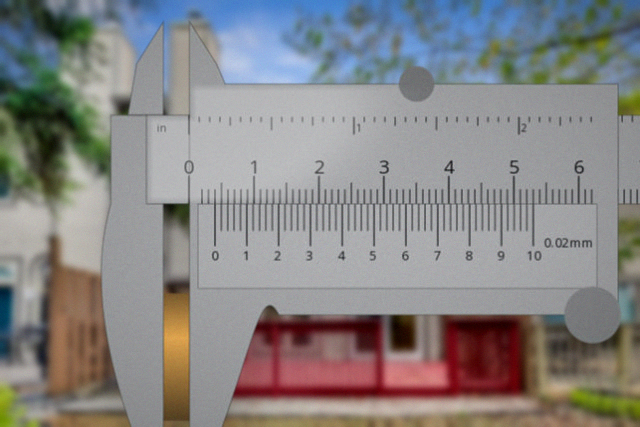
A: 4.0 mm
